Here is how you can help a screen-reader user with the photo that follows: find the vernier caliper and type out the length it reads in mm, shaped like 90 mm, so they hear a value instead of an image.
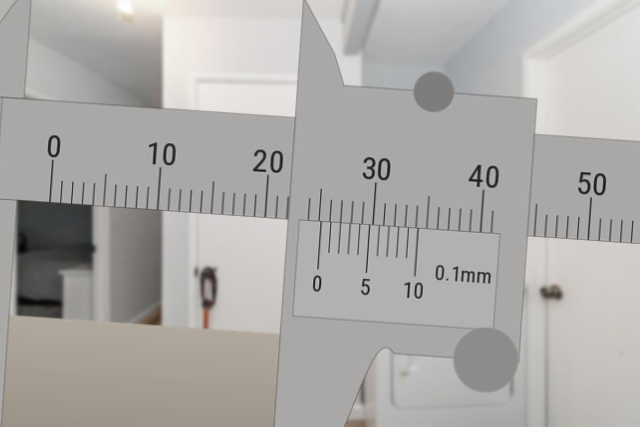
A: 25.2 mm
